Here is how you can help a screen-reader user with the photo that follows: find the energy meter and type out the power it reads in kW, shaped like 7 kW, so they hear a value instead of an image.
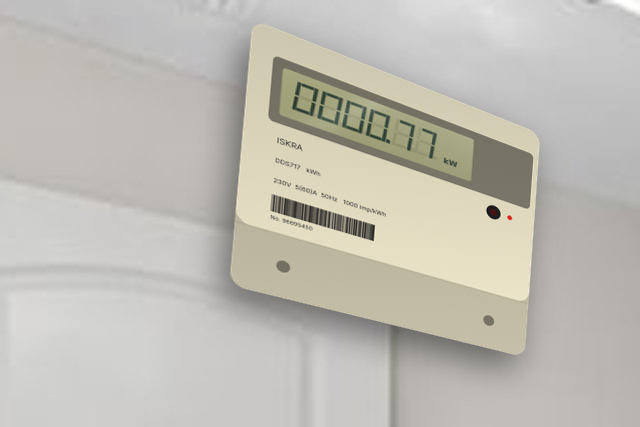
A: 0.77 kW
